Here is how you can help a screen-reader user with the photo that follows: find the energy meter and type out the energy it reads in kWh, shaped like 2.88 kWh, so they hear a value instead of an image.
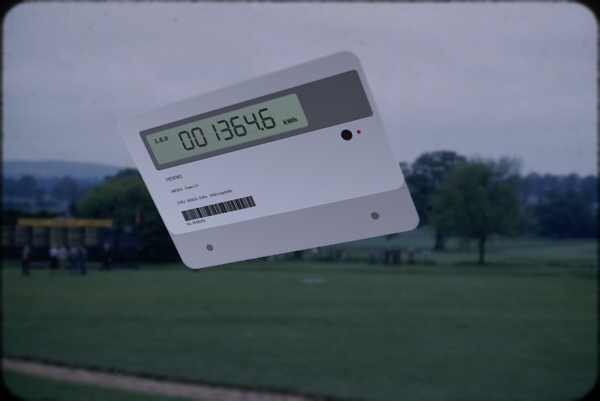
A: 1364.6 kWh
